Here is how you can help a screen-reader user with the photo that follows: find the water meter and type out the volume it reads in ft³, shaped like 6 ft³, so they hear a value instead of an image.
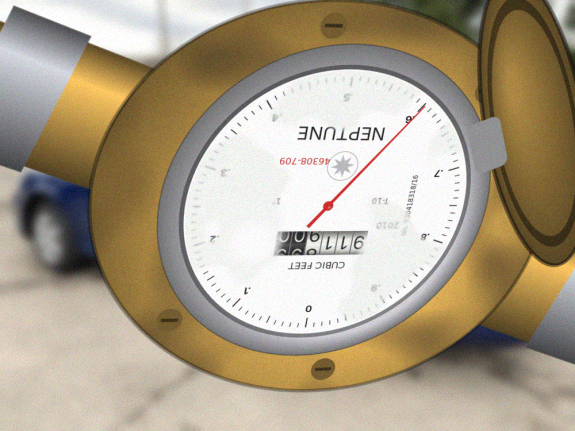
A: 911899.60 ft³
